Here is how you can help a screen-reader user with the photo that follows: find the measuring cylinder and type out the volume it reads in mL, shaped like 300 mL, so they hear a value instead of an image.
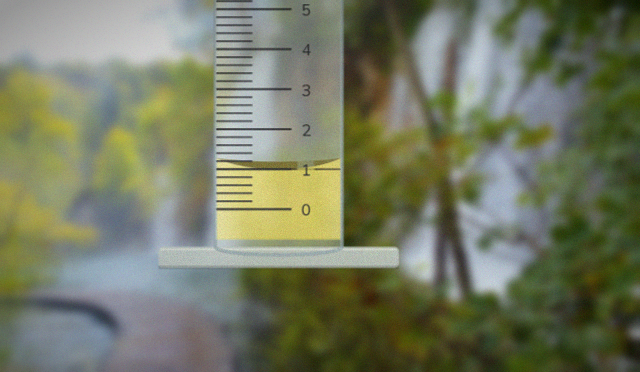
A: 1 mL
